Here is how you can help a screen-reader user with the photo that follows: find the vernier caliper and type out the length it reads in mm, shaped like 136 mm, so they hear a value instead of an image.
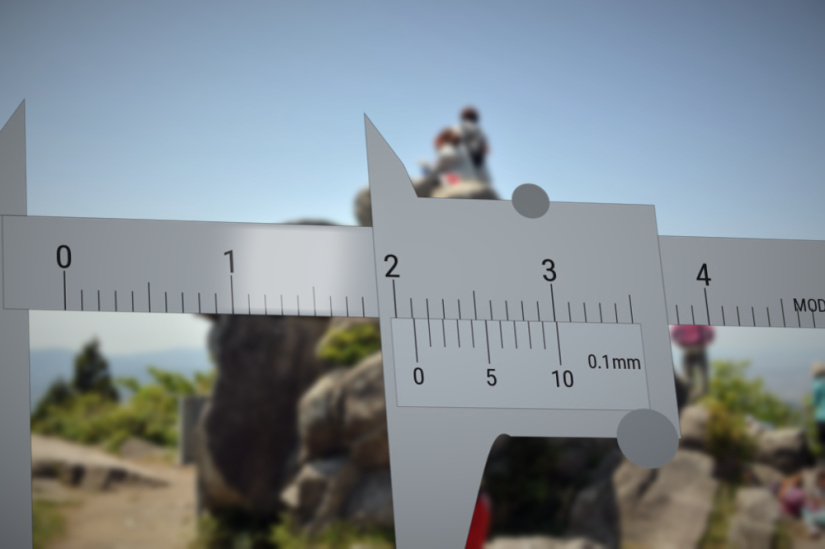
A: 21.1 mm
